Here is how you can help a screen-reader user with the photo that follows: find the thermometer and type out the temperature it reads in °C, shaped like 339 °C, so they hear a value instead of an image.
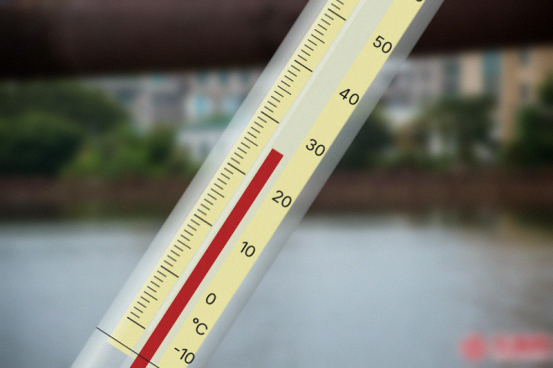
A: 26 °C
